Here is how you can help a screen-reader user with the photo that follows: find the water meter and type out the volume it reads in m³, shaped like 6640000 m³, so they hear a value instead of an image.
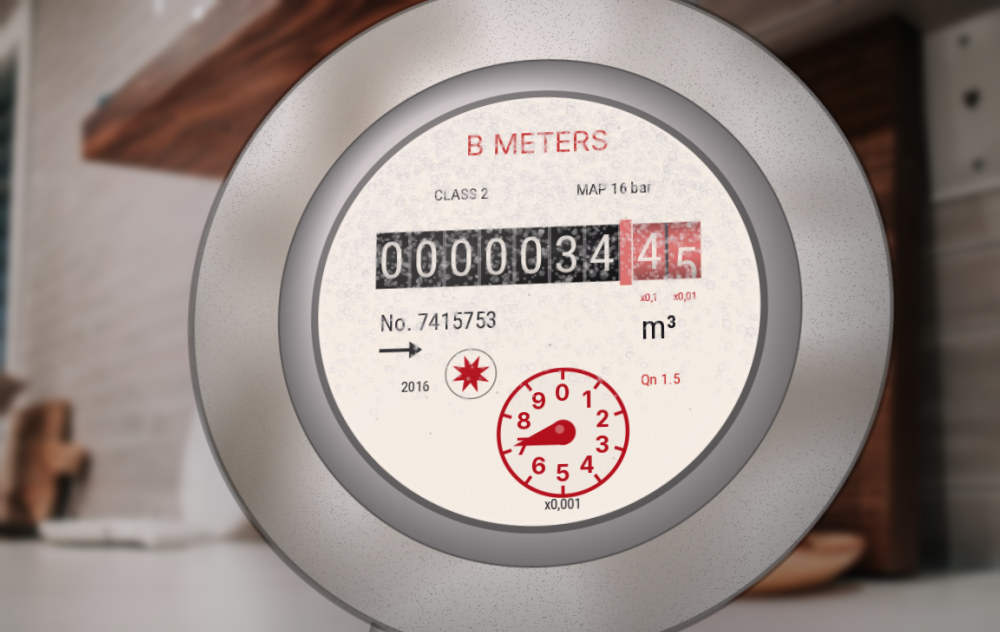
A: 34.447 m³
